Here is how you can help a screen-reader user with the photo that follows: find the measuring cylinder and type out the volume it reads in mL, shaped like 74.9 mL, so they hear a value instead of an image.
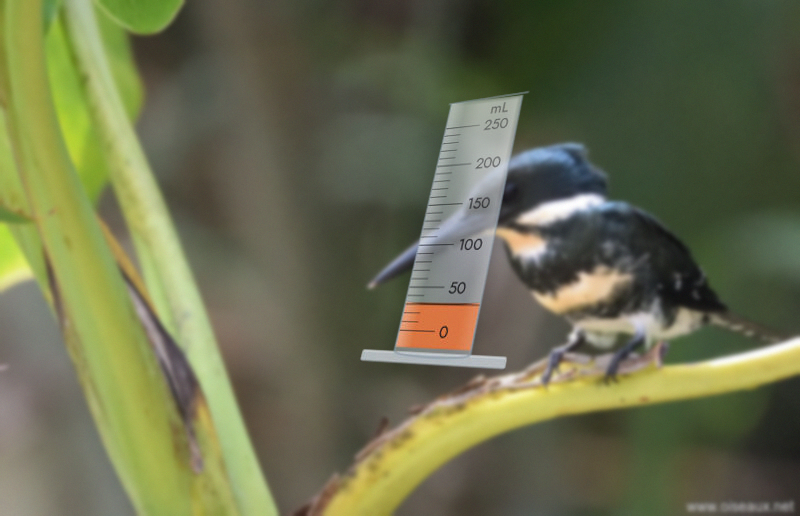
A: 30 mL
